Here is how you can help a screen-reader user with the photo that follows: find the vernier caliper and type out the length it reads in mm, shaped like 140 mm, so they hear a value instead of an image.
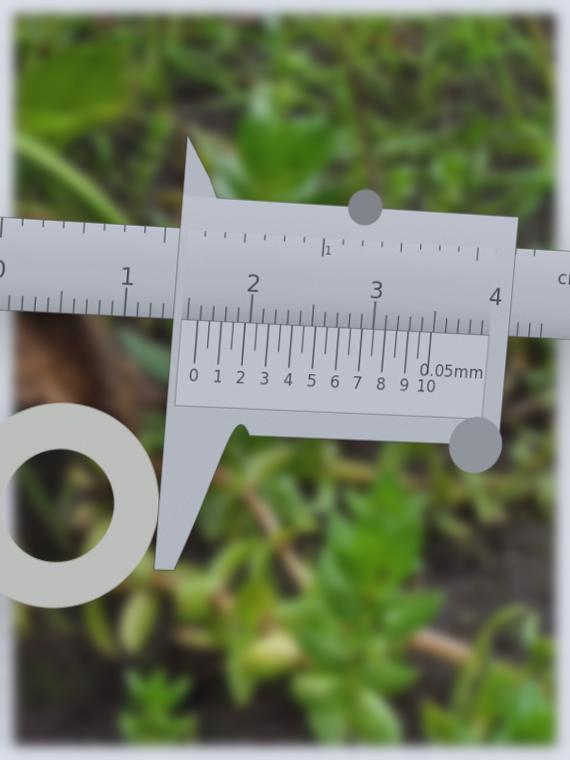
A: 15.8 mm
